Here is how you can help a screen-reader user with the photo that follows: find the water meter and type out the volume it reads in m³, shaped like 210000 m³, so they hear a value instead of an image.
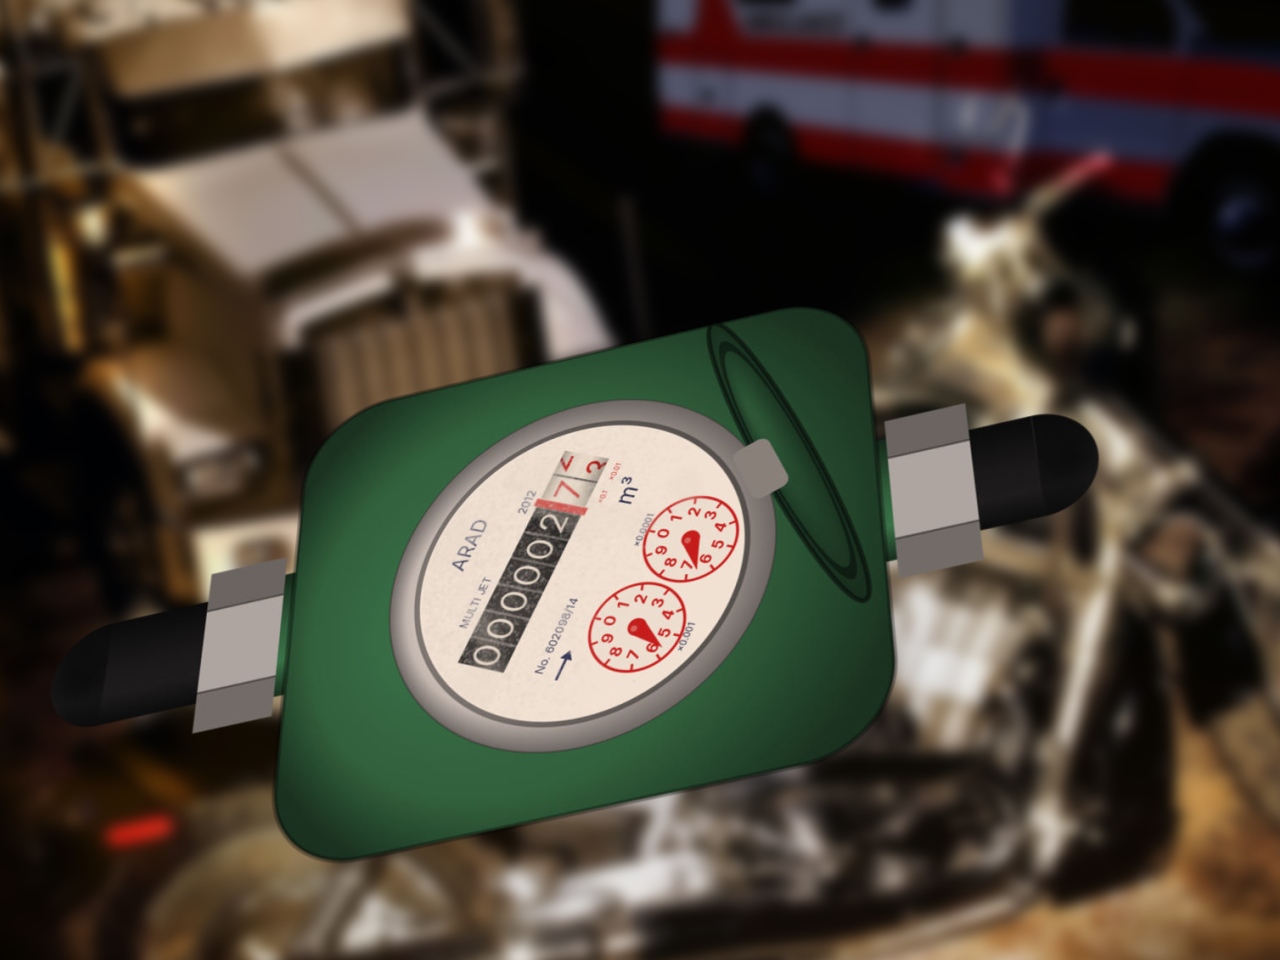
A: 2.7256 m³
